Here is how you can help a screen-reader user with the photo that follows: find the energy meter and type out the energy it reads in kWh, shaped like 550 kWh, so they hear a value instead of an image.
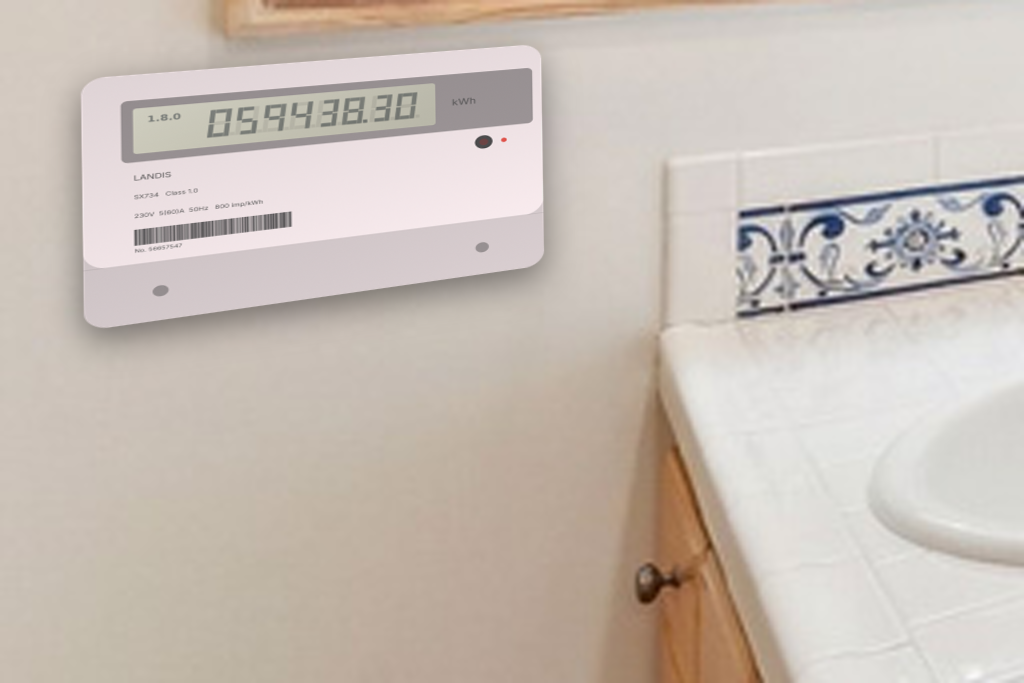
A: 59438.30 kWh
